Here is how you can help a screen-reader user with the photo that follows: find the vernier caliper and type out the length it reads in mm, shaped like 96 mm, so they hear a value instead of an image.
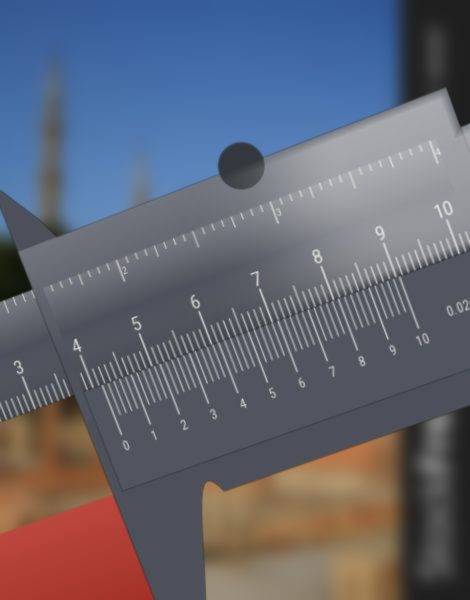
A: 41.5 mm
